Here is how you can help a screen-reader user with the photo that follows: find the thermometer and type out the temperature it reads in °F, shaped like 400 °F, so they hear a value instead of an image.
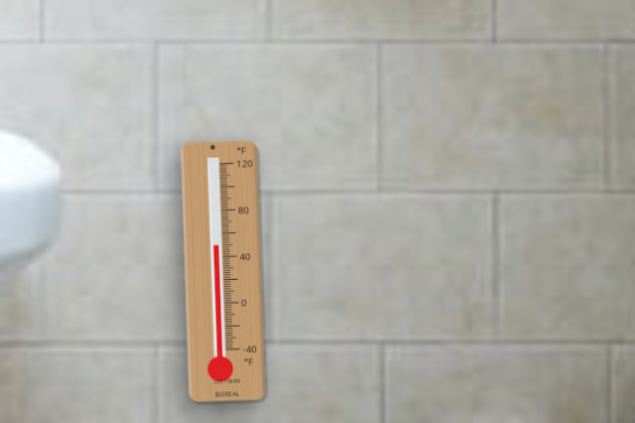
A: 50 °F
